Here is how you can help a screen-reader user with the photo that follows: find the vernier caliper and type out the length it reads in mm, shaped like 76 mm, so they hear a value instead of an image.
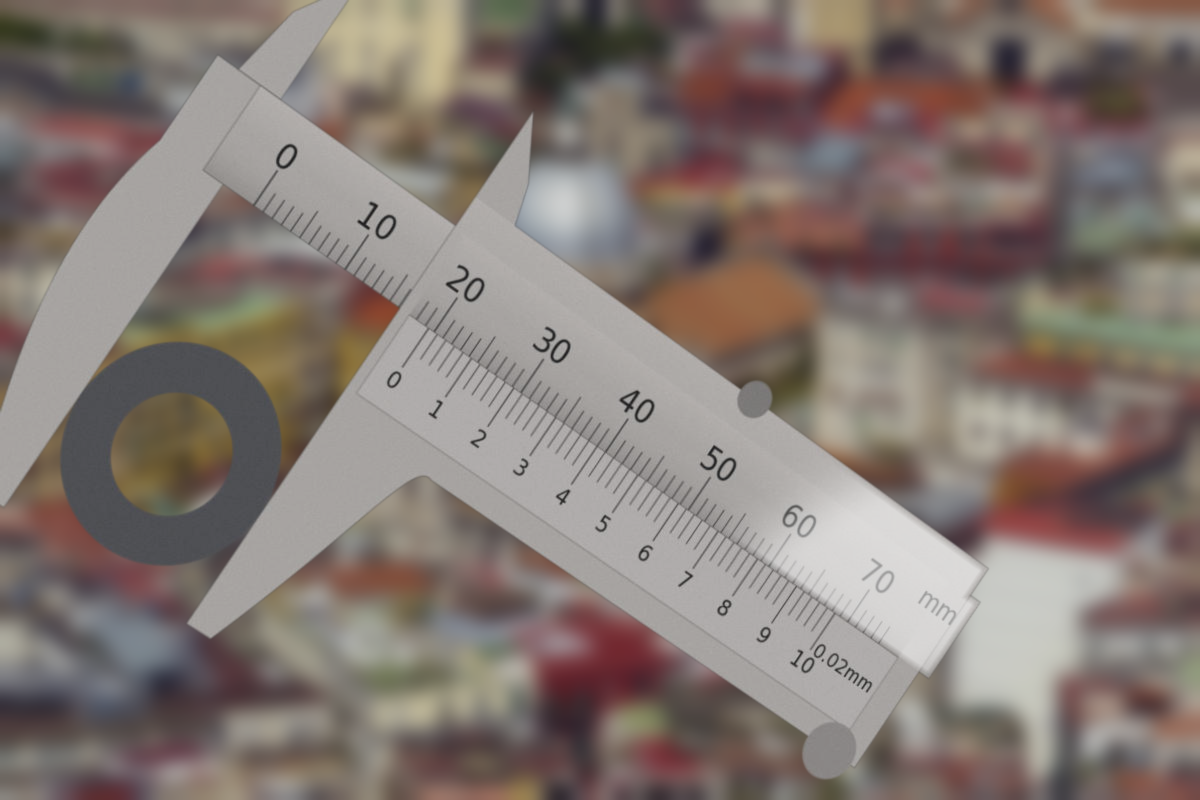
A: 19.4 mm
